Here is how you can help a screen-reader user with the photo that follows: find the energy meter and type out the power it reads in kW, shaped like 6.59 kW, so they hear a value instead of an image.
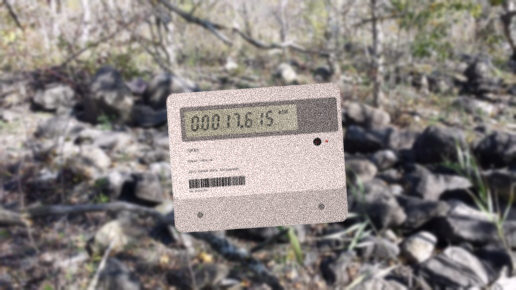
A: 17.615 kW
